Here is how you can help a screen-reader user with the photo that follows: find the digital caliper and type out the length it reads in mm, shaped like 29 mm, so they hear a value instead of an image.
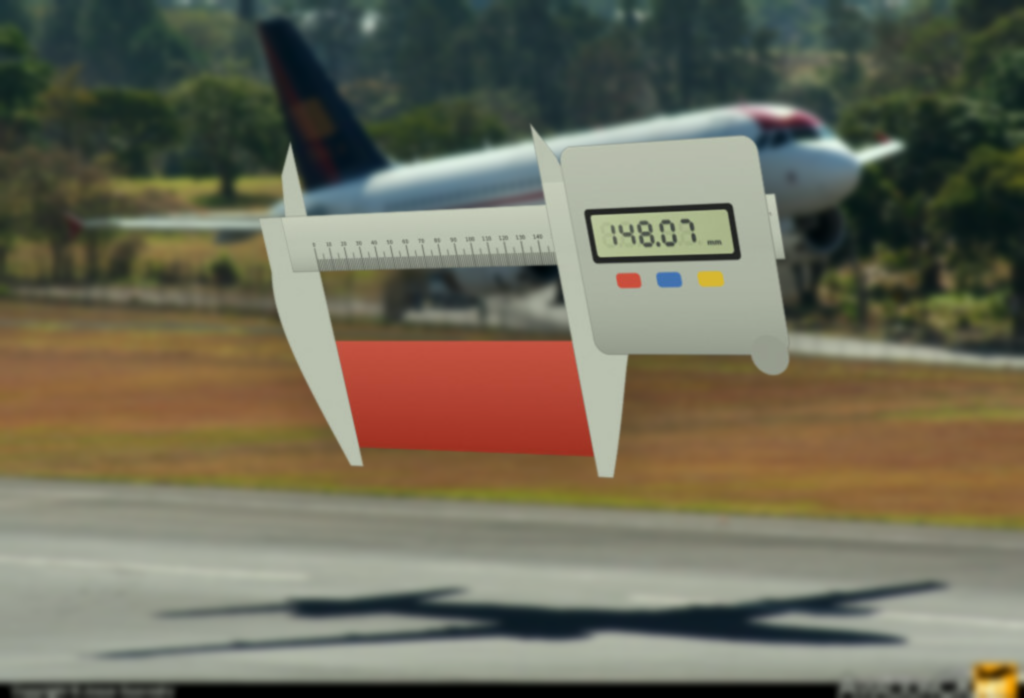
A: 148.07 mm
